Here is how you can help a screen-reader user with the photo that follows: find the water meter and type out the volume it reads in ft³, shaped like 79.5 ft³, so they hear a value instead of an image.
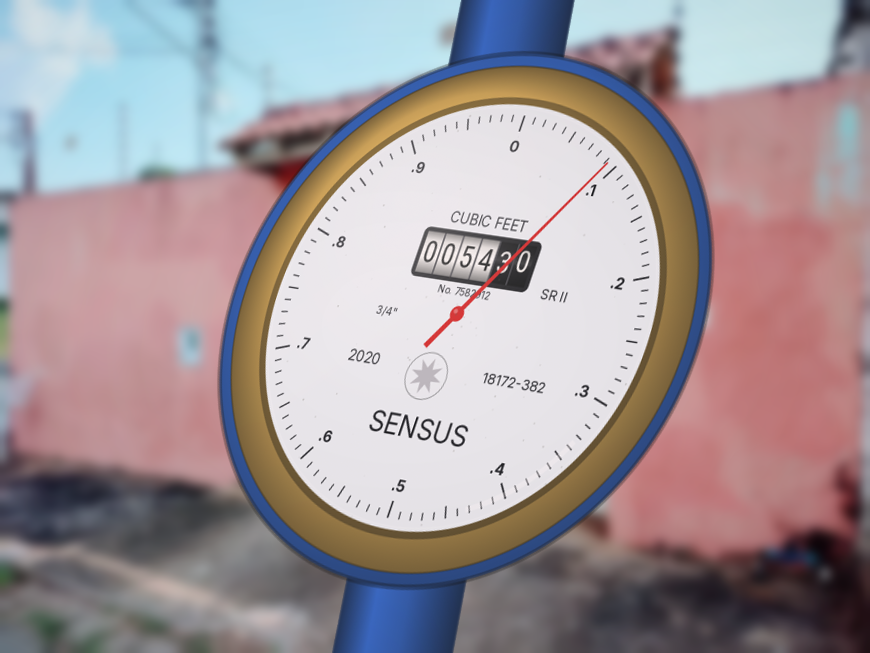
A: 5430.09 ft³
